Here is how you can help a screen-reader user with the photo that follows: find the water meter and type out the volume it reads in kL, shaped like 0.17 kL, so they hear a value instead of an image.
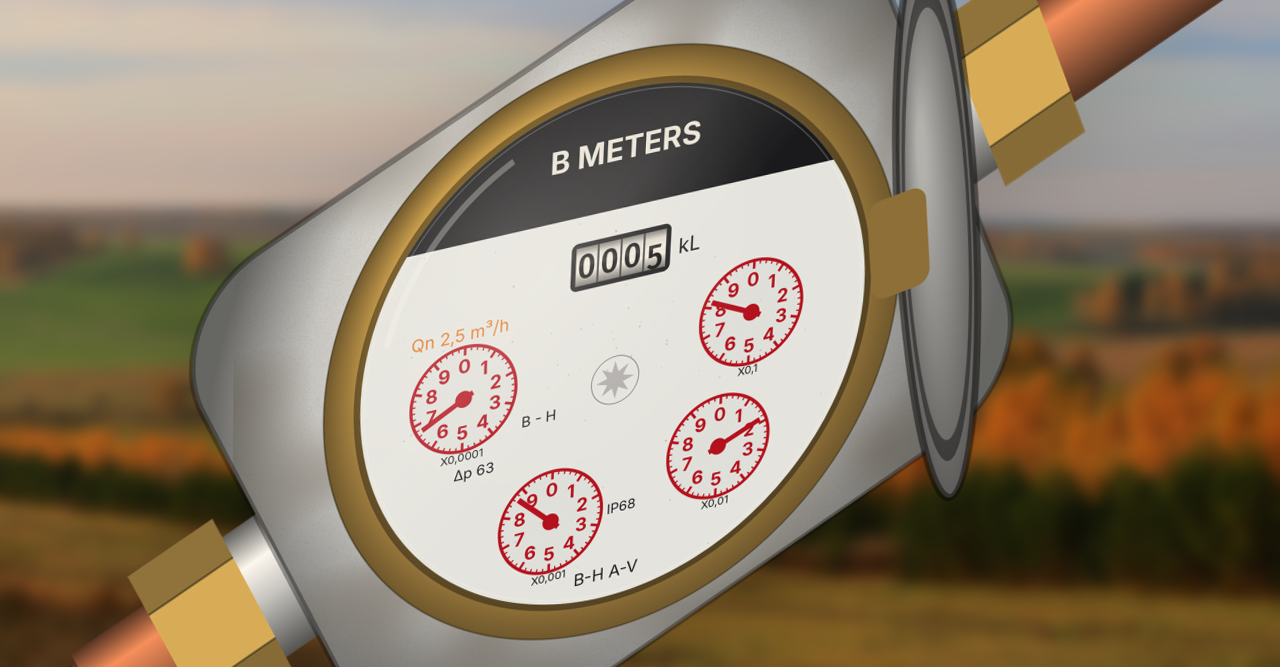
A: 4.8186 kL
